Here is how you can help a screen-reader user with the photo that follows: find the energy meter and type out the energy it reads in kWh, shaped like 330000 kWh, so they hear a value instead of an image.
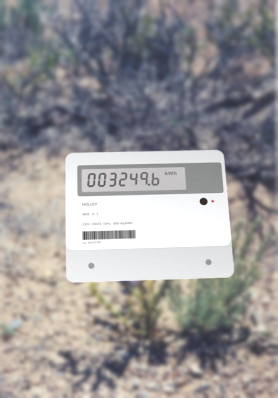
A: 3249.6 kWh
